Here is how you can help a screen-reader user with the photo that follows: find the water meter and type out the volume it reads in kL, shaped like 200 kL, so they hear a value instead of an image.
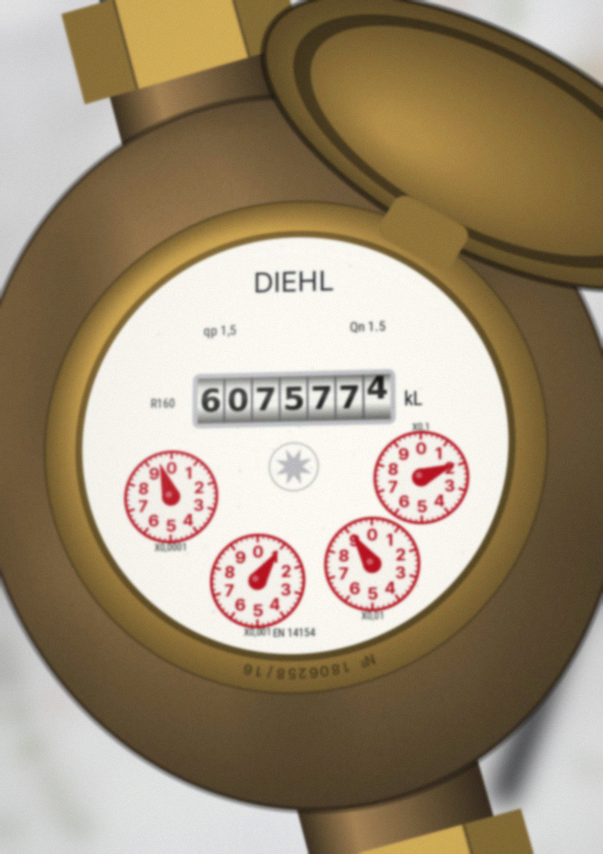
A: 6075774.1909 kL
